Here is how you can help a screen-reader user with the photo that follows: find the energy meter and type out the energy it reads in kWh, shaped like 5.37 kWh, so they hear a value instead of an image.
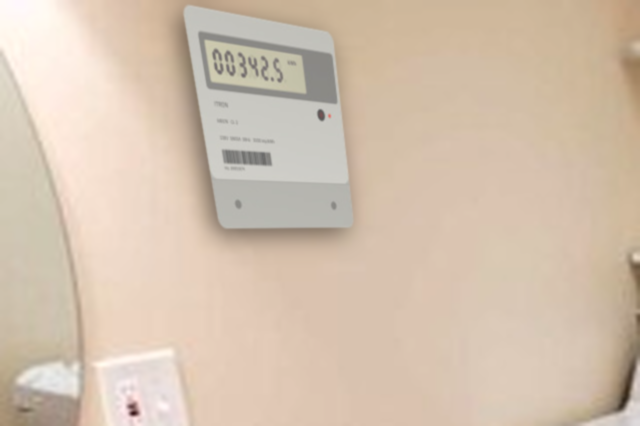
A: 342.5 kWh
